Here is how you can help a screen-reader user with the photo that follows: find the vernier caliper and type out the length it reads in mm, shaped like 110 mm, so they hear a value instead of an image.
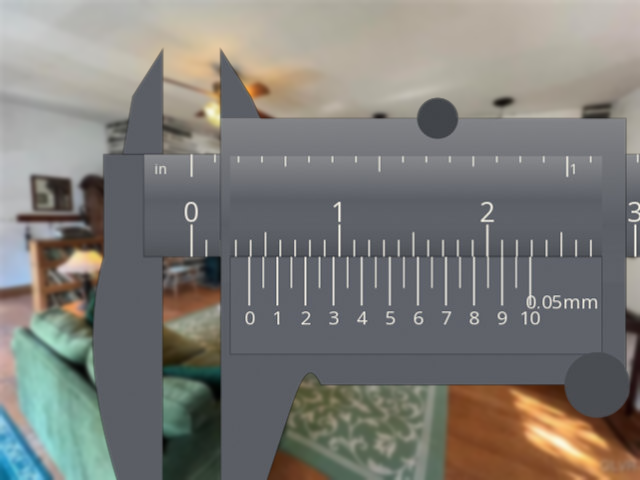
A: 3.9 mm
